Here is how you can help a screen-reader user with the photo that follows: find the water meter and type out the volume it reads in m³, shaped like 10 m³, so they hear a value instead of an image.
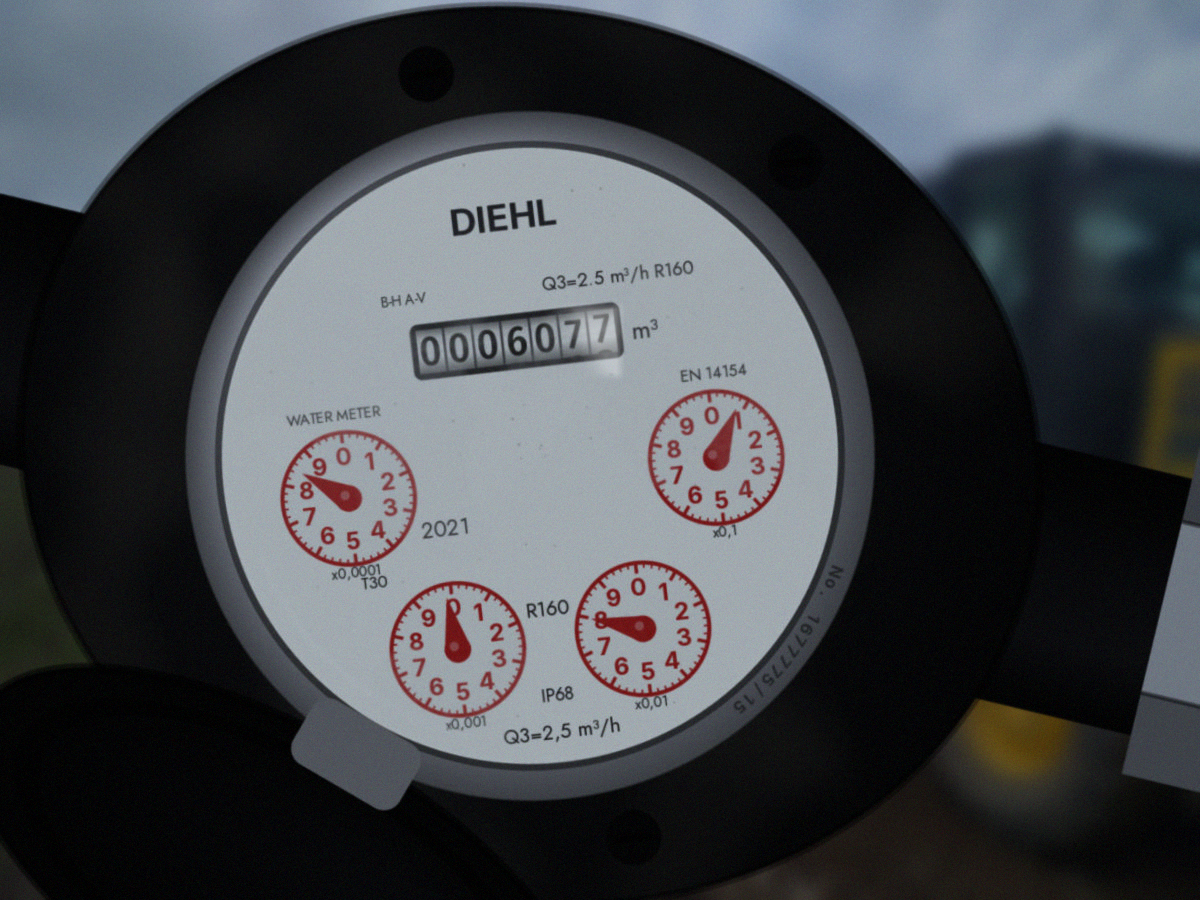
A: 6077.0798 m³
